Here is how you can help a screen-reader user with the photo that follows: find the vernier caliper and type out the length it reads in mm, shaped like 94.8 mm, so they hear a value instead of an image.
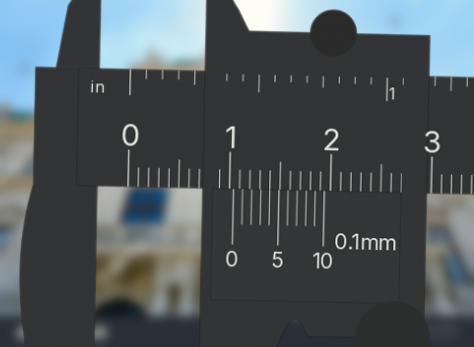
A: 10.4 mm
